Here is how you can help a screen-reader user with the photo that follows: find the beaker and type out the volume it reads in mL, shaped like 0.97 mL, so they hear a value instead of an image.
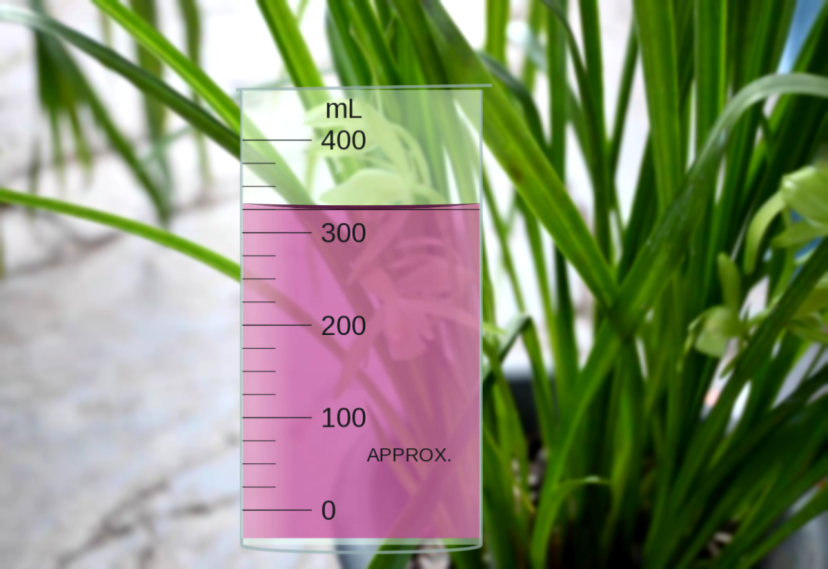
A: 325 mL
